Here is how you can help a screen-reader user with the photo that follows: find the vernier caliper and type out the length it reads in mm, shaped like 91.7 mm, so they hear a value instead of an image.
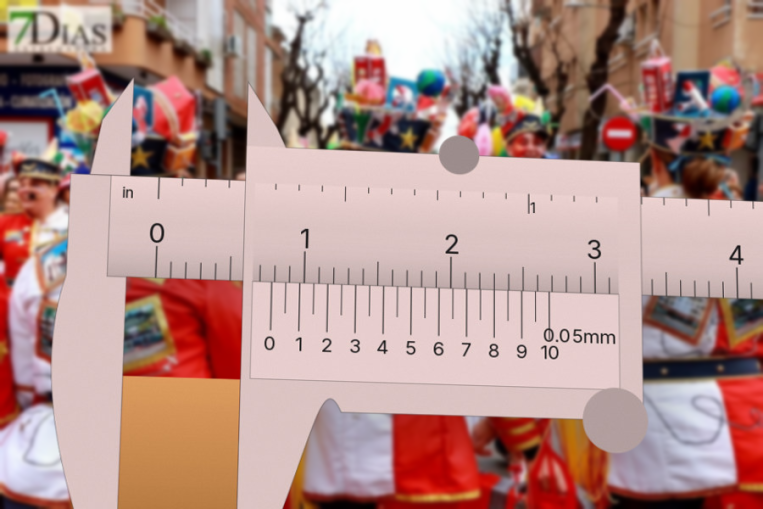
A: 7.8 mm
